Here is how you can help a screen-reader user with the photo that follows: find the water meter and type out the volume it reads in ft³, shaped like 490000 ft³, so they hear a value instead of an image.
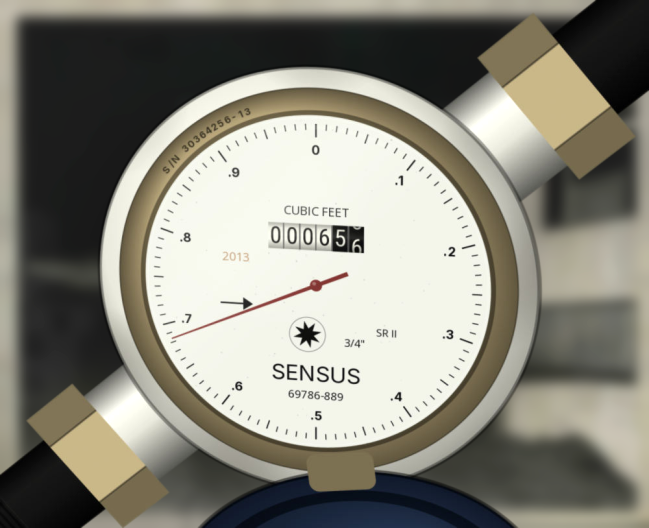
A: 655.68 ft³
